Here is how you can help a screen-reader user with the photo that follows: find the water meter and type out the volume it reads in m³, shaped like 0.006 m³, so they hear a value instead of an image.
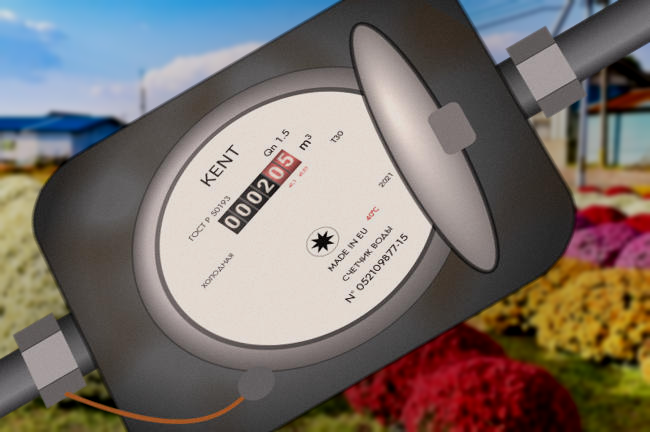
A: 2.05 m³
